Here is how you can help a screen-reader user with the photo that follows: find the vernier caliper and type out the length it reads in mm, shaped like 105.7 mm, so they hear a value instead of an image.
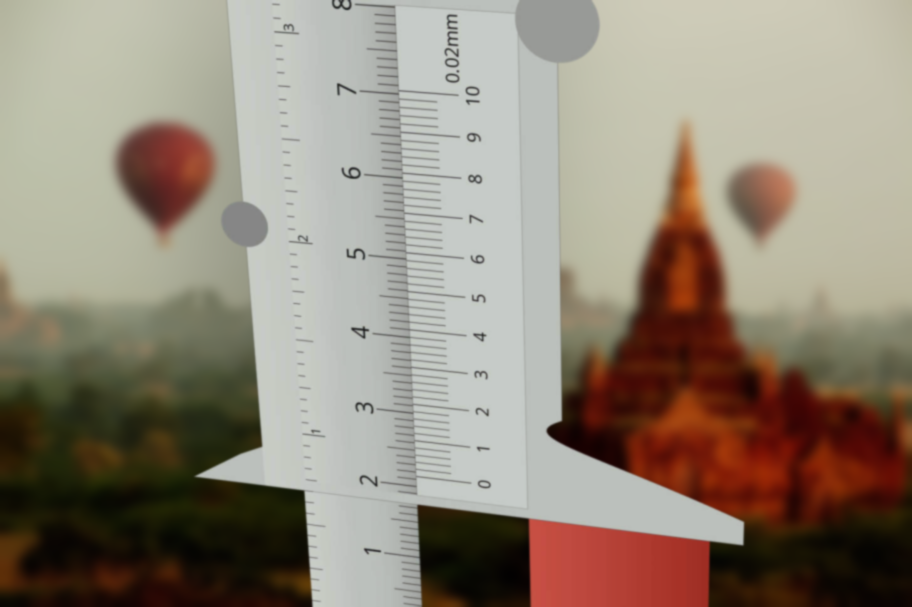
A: 21.4 mm
